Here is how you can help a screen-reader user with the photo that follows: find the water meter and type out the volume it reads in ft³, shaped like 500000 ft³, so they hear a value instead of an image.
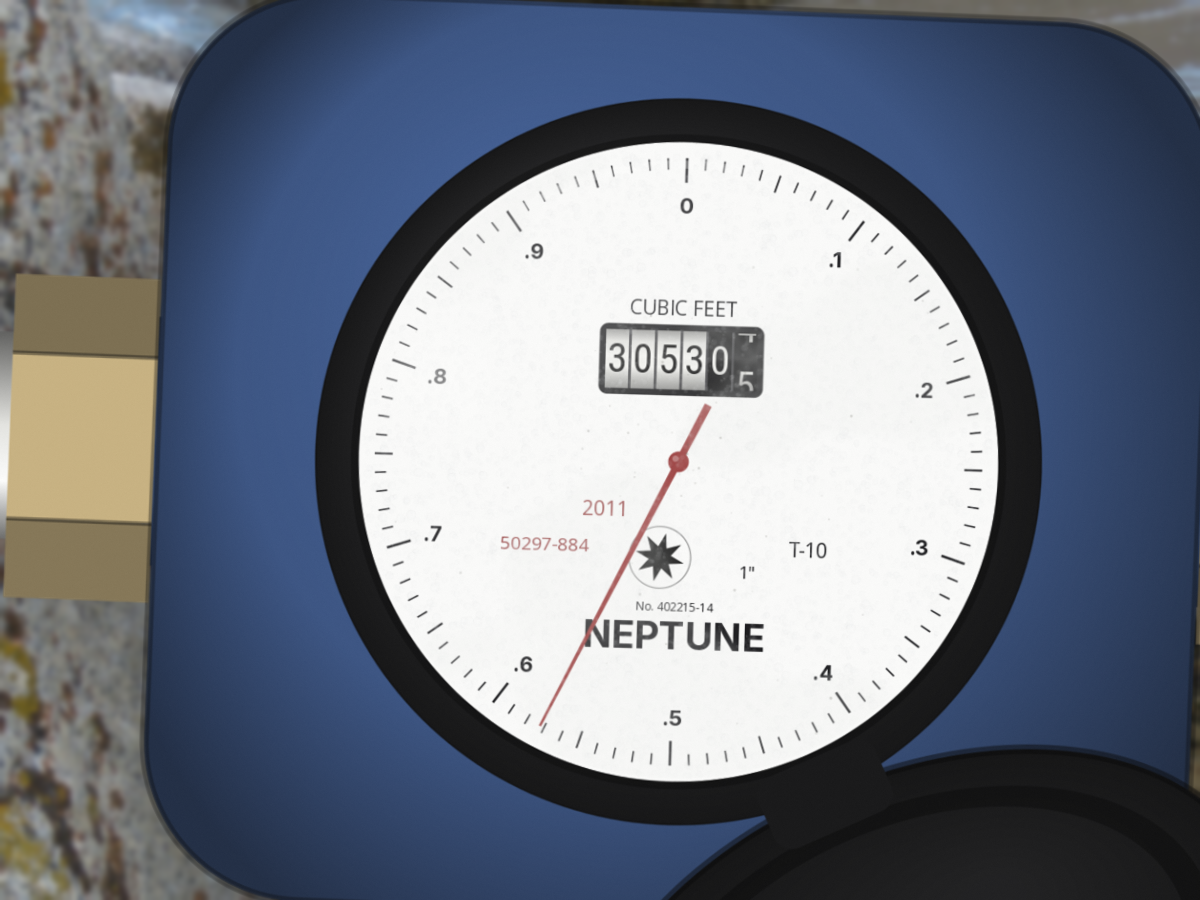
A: 305304.57 ft³
